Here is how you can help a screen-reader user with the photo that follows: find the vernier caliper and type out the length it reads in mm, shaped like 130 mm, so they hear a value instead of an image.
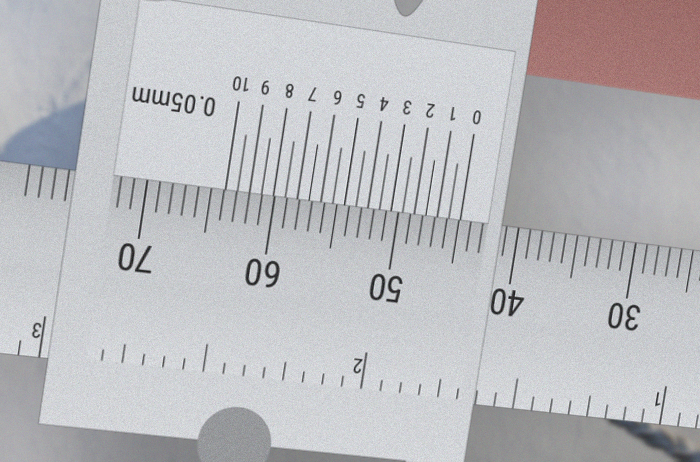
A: 44.9 mm
